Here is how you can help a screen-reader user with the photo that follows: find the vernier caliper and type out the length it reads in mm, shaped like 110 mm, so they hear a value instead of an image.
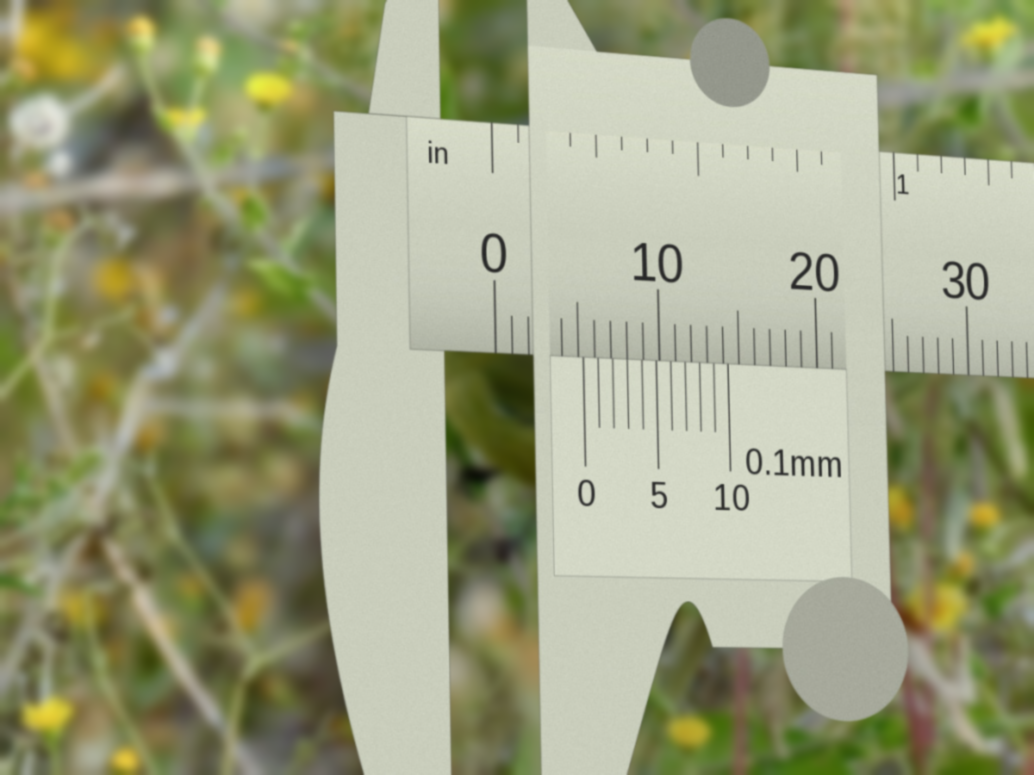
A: 5.3 mm
